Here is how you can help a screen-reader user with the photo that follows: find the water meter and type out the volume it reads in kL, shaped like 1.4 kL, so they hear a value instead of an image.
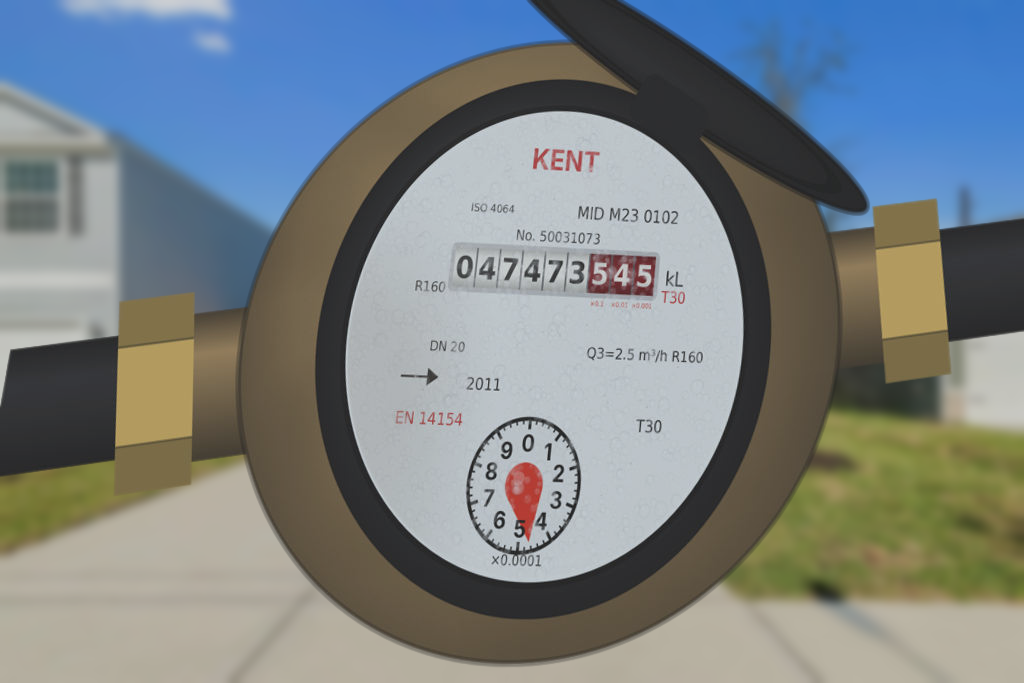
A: 47473.5454 kL
